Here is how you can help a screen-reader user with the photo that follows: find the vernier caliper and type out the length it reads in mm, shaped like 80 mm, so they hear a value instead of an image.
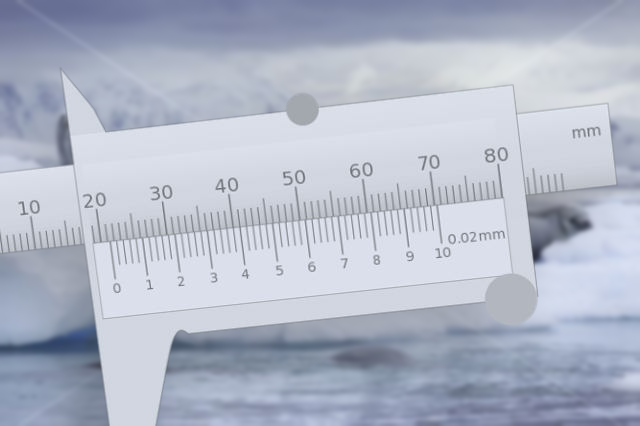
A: 21.4 mm
